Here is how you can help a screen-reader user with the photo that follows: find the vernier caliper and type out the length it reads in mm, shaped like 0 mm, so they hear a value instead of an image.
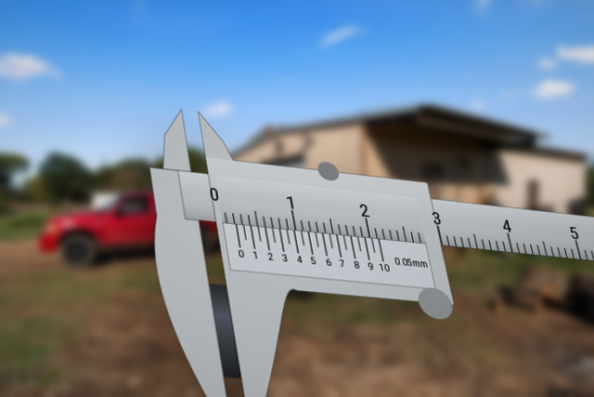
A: 2.2 mm
